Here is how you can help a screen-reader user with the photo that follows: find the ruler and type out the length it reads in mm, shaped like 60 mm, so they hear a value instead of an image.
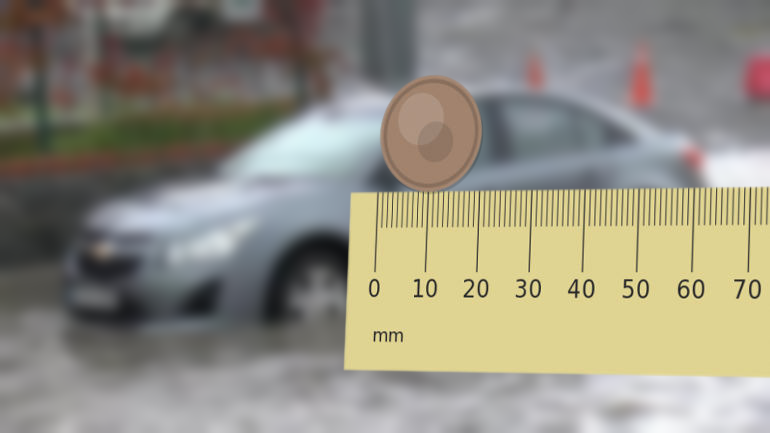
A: 20 mm
